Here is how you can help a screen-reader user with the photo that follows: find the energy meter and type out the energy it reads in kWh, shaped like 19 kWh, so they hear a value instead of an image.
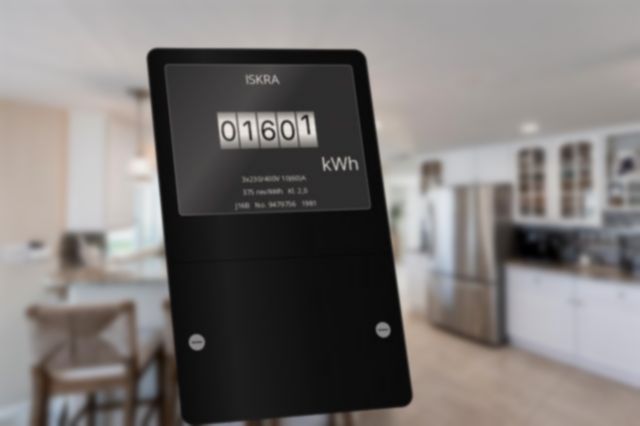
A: 1601 kWh
